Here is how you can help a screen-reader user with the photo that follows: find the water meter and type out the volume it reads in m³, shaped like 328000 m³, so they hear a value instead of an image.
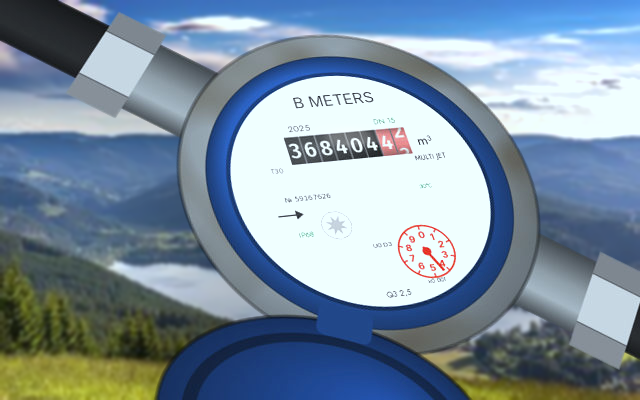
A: 368404.424 m³
